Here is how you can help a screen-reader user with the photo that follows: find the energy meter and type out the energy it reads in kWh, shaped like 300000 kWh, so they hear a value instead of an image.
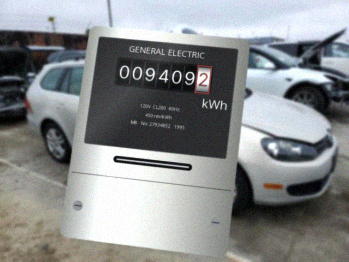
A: 9409.2 kWh
